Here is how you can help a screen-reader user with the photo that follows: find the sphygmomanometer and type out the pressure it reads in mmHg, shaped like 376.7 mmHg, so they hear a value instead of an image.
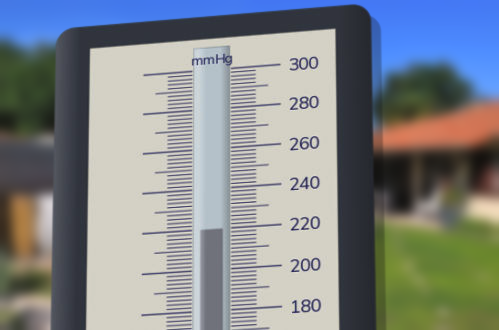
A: 220 mmHg
